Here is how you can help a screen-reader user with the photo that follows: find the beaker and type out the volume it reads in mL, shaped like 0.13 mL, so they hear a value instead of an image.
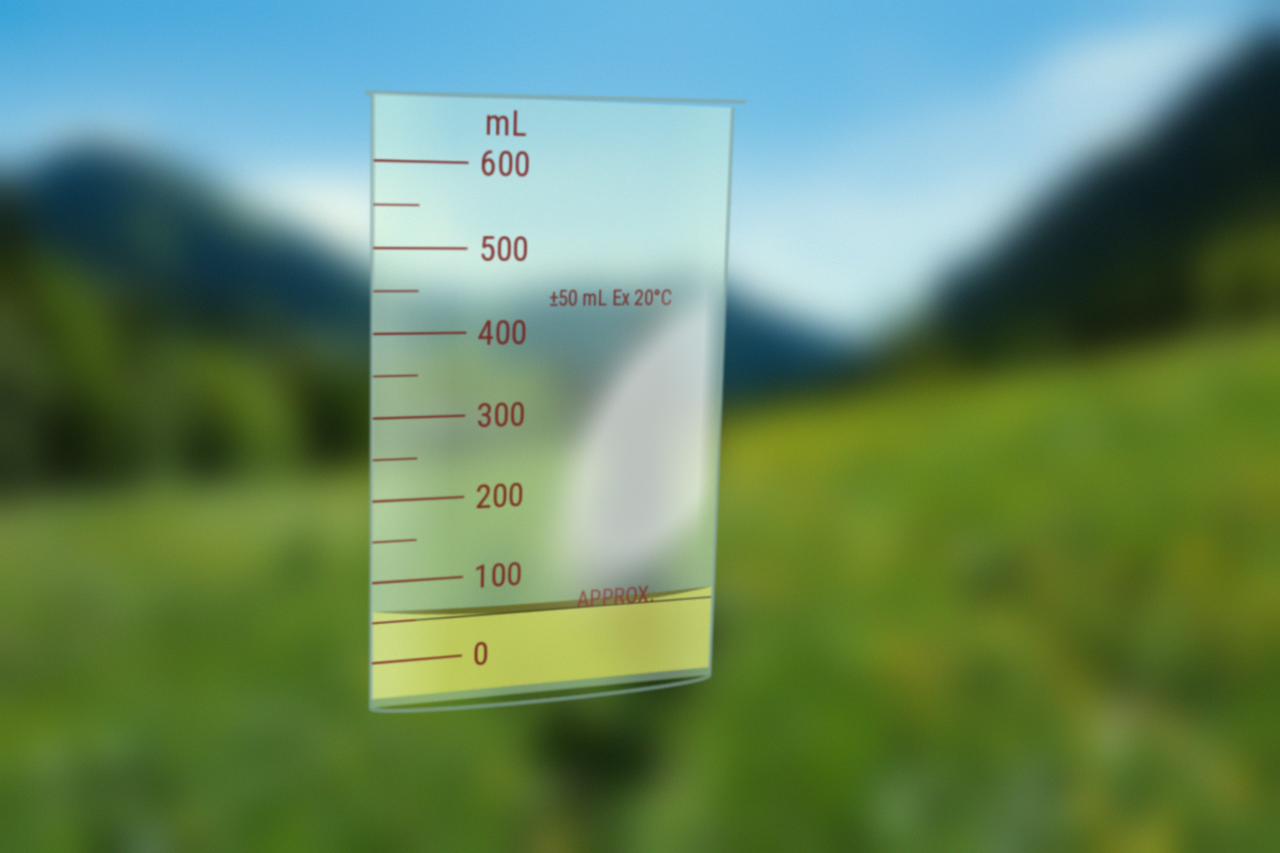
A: 50 mL
